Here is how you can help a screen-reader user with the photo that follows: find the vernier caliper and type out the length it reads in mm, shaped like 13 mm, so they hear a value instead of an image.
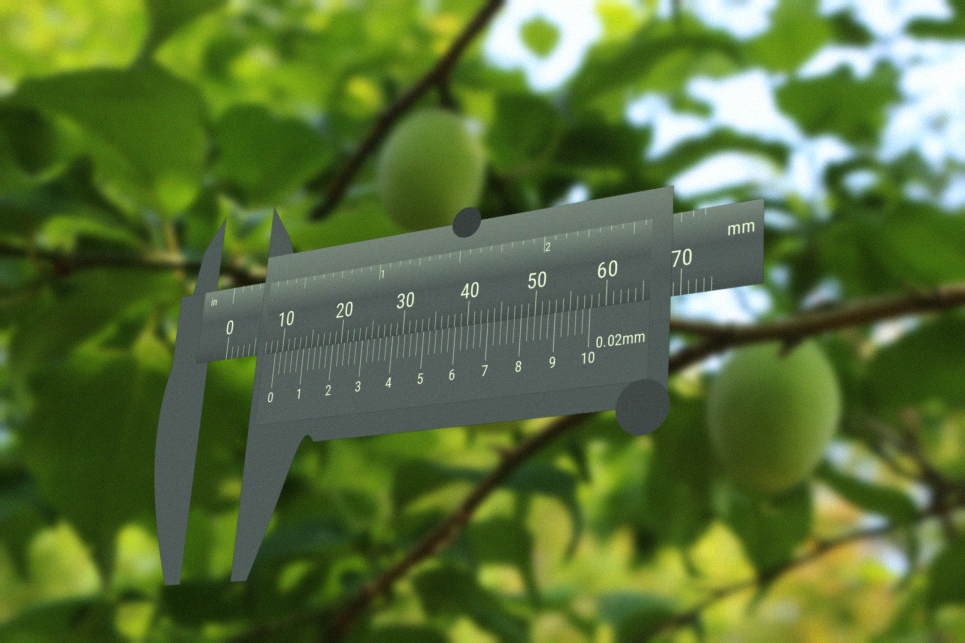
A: 8.8 mm
